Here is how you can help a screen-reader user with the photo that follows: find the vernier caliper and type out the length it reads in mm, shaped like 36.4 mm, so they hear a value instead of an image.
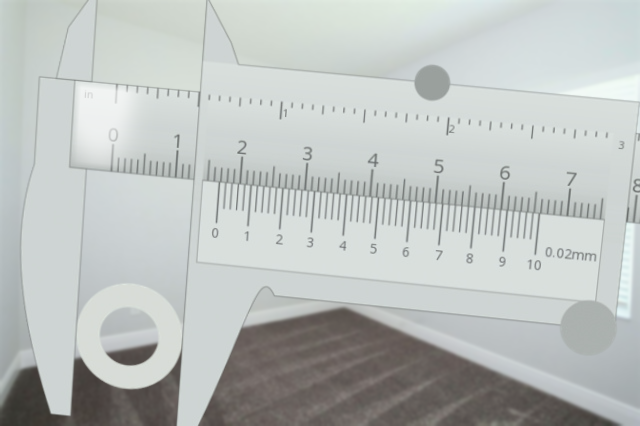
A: 16.8 mm
